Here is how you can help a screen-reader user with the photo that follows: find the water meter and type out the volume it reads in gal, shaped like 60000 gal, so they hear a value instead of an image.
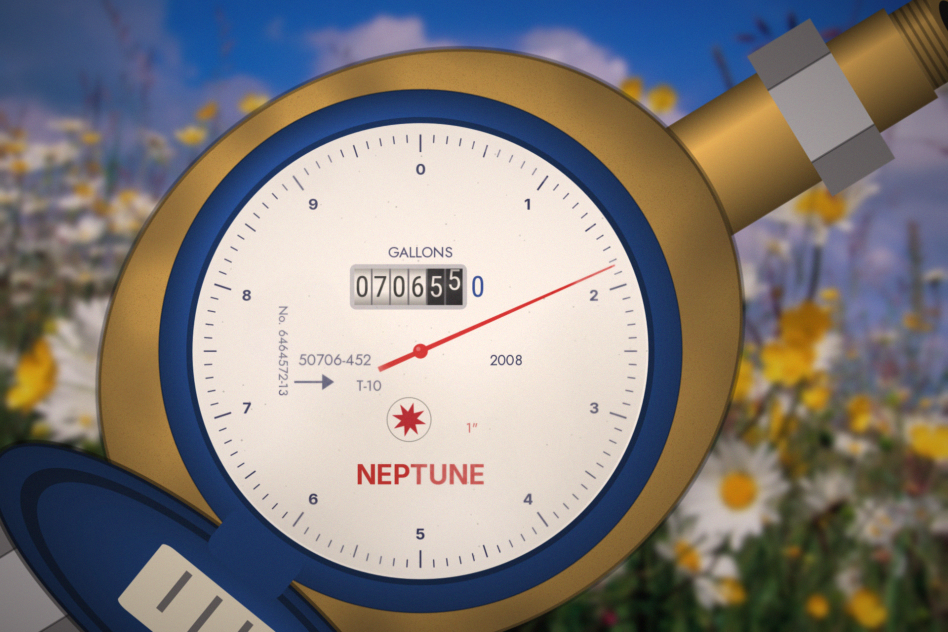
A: 706551.8 gal
